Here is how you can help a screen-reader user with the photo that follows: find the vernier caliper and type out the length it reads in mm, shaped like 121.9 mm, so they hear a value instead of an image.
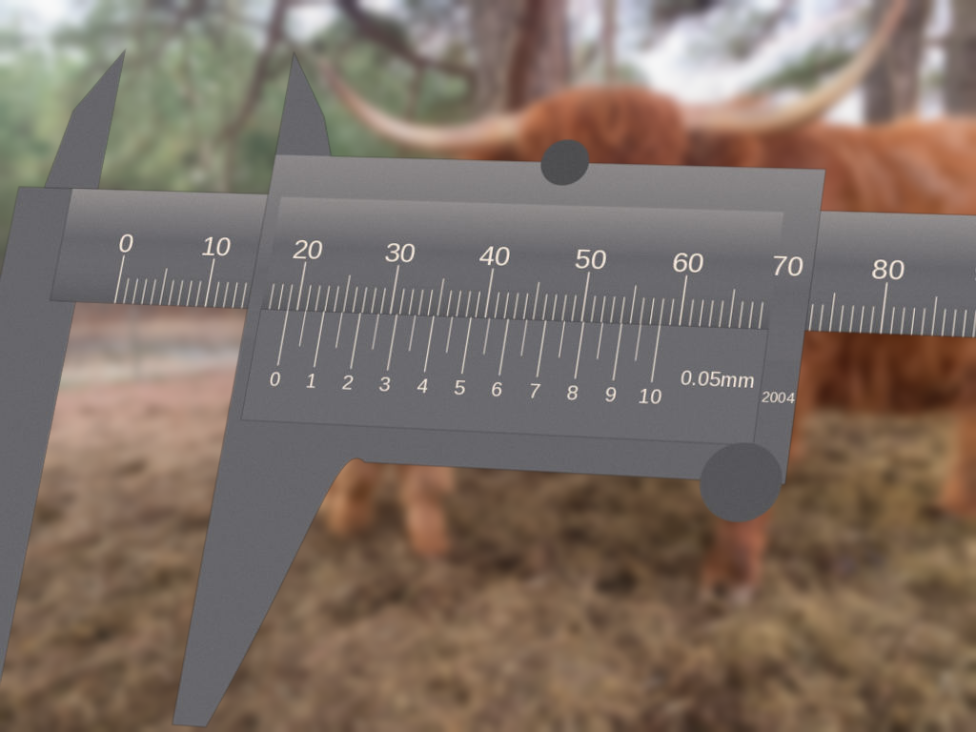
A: 19.0 mm
